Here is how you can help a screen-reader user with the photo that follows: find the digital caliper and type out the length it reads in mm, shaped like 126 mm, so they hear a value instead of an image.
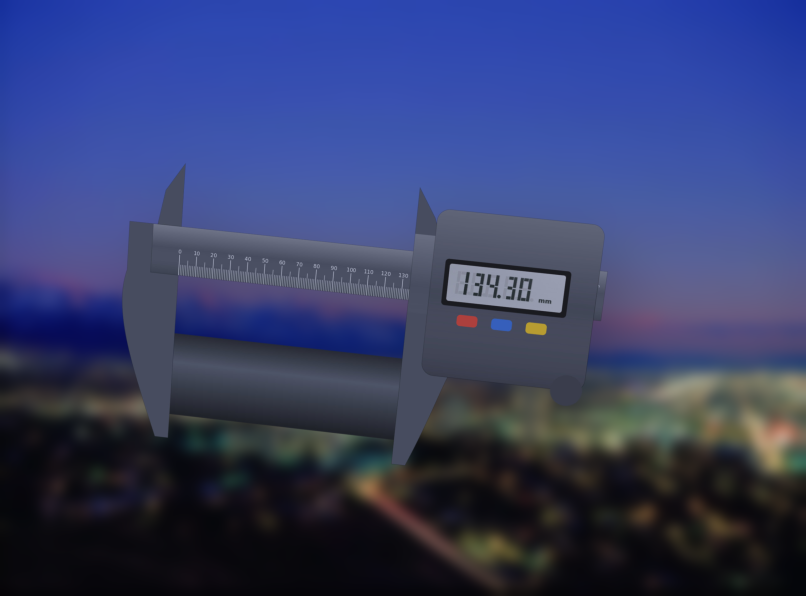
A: 134.30 mm
